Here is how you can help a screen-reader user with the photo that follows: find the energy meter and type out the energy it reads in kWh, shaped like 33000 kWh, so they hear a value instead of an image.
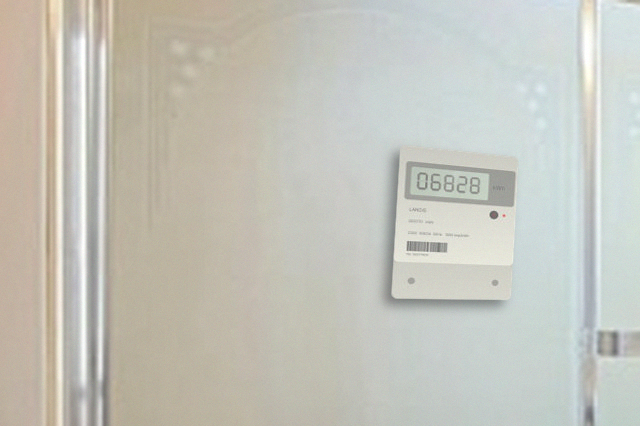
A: 6828 kWh
